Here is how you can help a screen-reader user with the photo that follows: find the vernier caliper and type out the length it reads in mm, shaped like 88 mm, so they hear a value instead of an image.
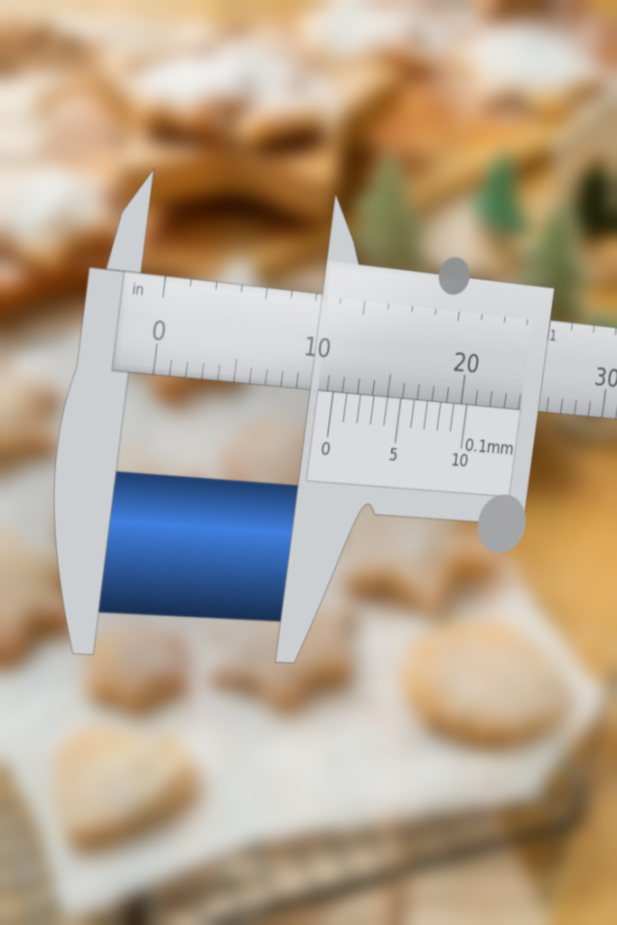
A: 11.4 mm
